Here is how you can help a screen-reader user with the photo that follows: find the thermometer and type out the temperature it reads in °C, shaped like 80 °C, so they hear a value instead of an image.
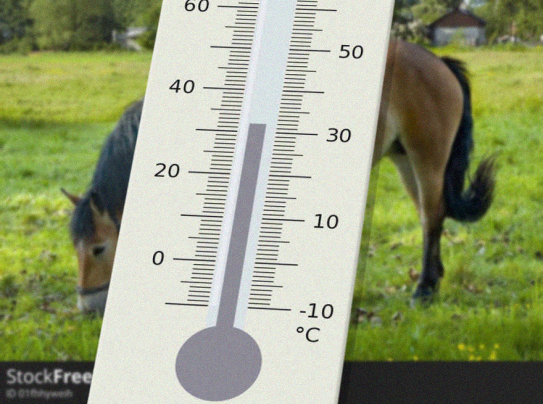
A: 32 °C
